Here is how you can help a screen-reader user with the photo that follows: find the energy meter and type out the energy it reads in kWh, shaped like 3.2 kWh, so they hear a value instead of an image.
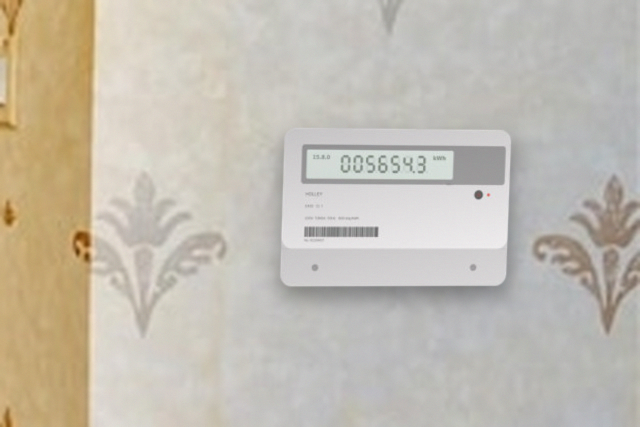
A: 5654.3 kWh
